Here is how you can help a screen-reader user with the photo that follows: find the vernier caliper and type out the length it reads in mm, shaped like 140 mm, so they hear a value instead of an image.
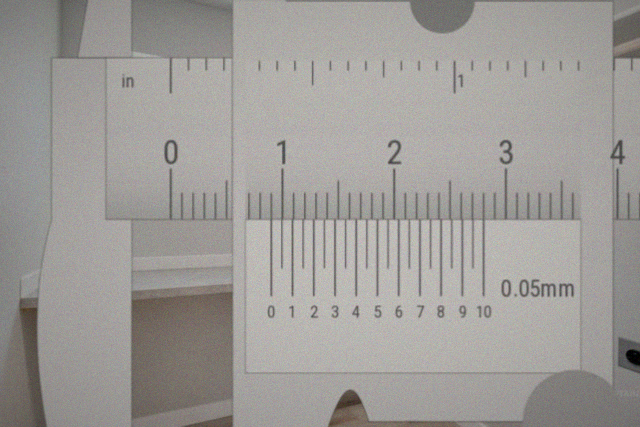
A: 9.0 mm
